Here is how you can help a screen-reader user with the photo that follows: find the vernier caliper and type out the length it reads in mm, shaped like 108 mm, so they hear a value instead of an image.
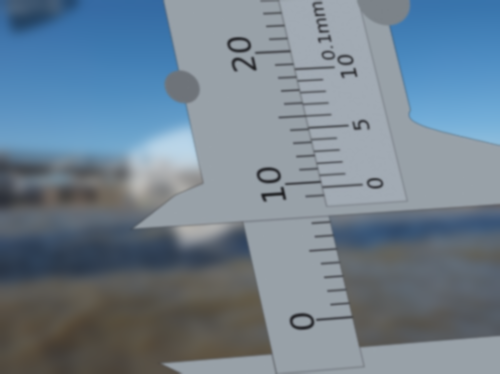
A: 9.6 mm
